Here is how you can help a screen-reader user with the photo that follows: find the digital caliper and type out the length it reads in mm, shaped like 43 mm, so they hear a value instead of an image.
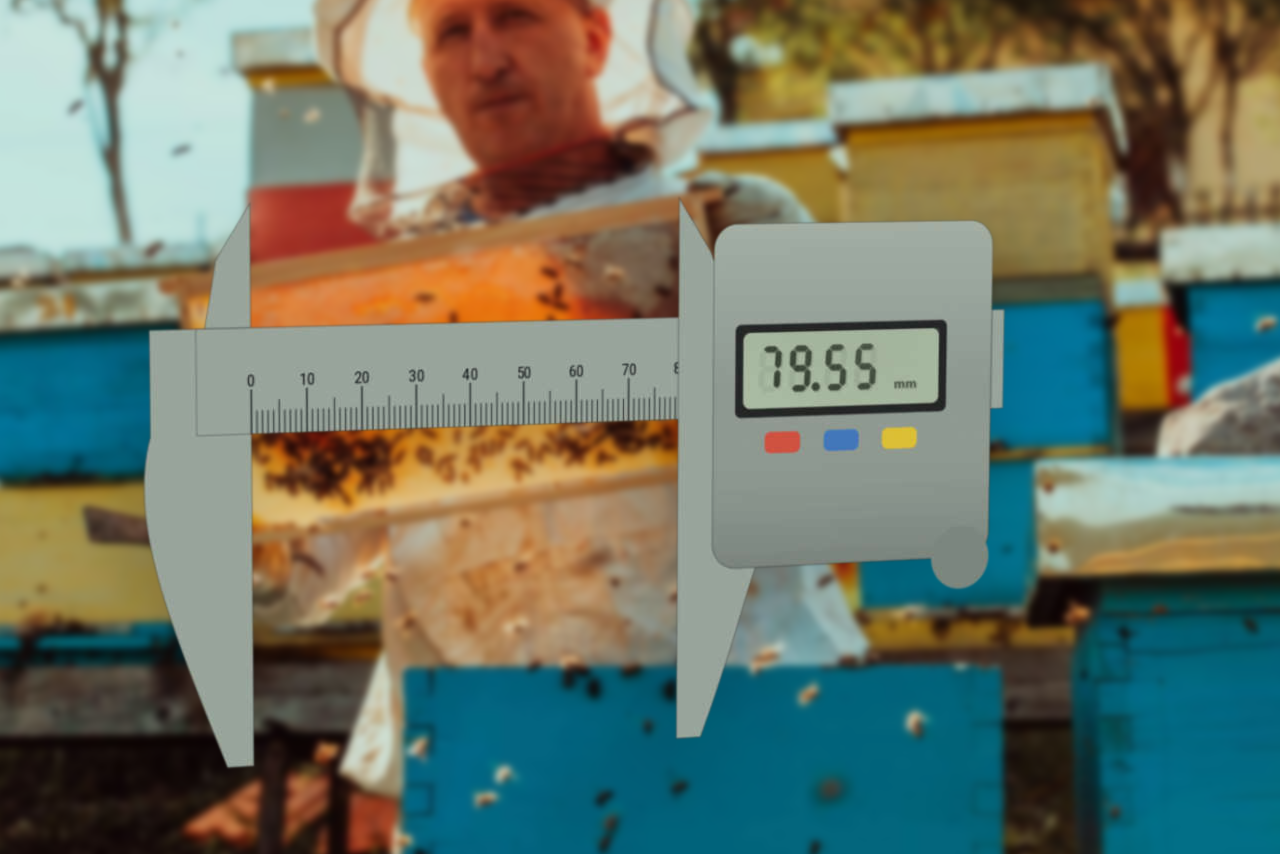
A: 79.55 mm
